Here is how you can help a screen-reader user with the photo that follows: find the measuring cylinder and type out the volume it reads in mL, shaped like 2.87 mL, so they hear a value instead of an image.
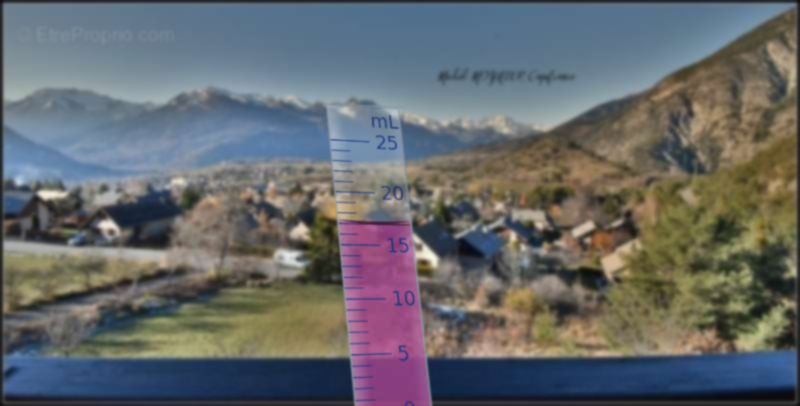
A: 17 mL
